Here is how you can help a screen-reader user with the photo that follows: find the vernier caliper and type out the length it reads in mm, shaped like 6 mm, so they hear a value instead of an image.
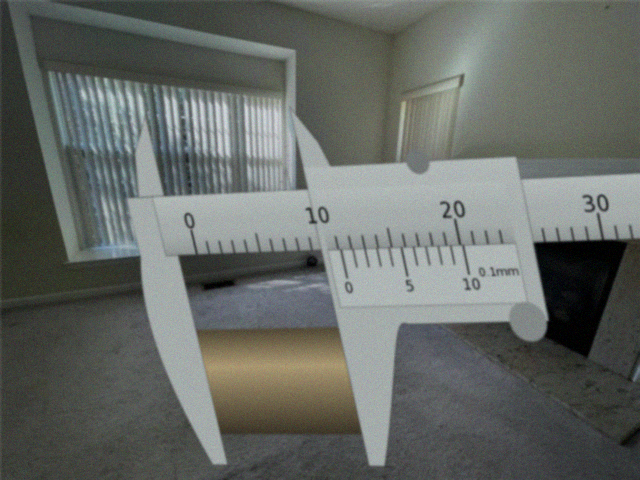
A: 11.2 mm
